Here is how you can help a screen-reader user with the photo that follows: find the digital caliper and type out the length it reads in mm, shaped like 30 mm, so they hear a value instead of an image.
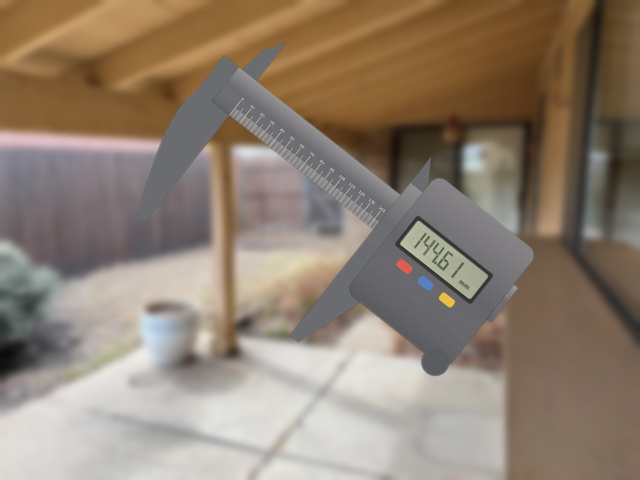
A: 144.61 mm
